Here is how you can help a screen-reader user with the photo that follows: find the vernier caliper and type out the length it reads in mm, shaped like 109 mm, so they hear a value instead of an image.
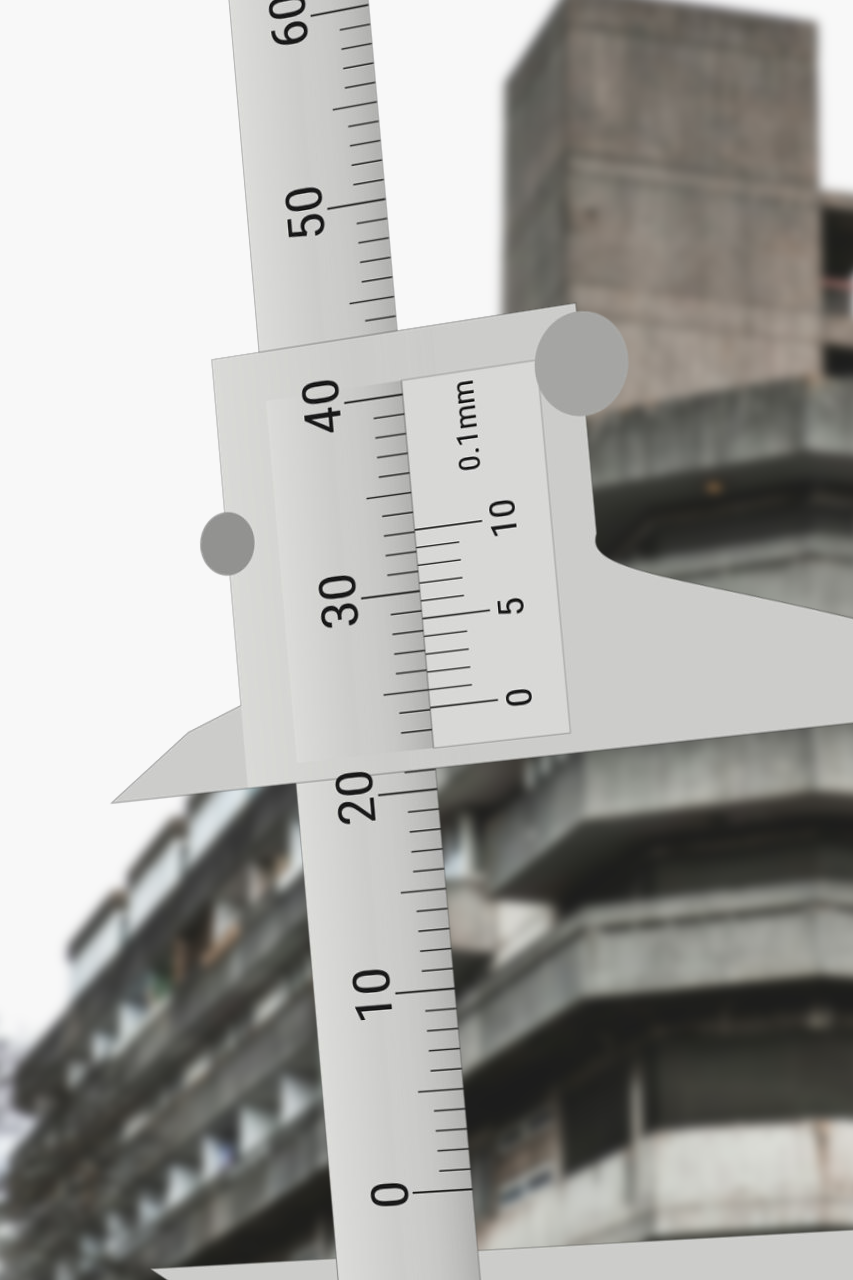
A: 24.1 mm
